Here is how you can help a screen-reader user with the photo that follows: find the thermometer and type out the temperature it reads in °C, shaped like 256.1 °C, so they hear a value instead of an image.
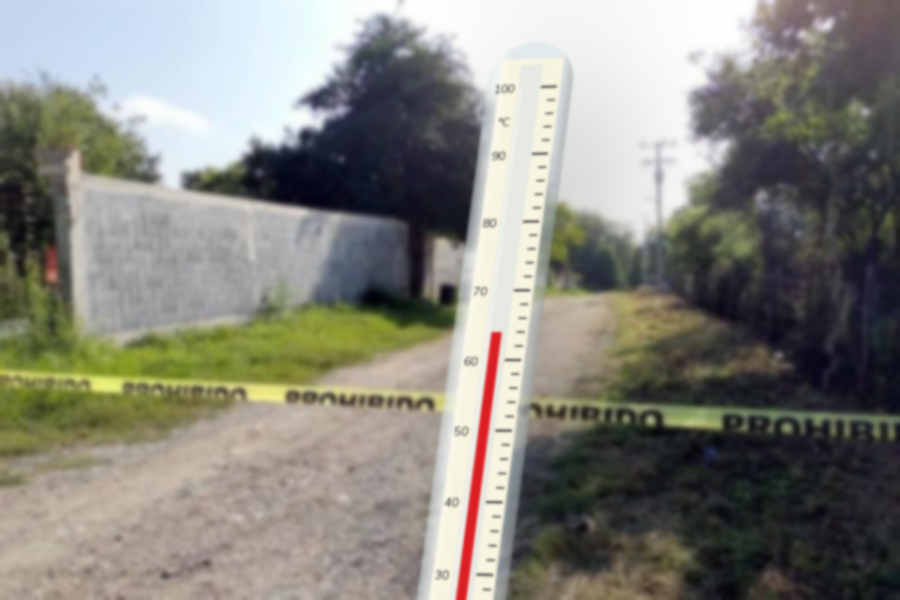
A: 64 °C
